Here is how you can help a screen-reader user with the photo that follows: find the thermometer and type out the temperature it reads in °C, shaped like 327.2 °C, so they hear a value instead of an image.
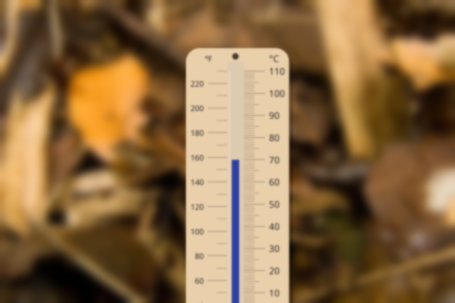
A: 70 °C
